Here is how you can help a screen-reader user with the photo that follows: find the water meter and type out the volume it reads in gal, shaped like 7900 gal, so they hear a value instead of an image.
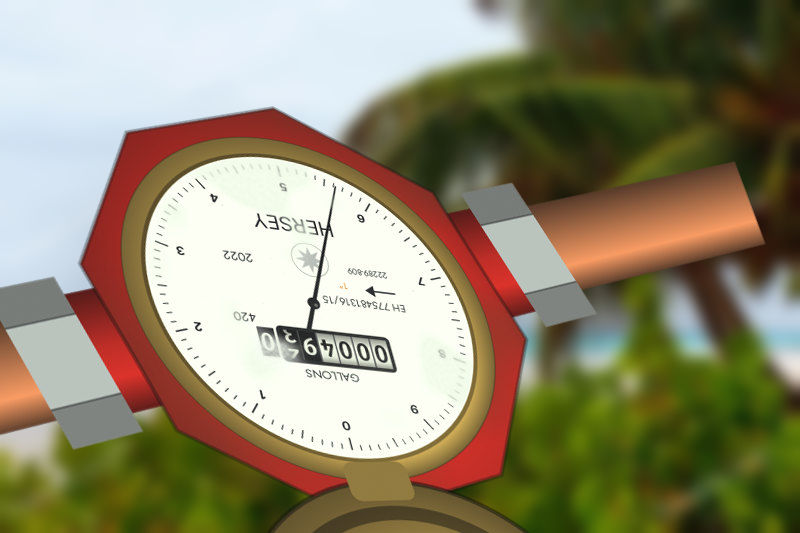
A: 4925.6 gal
